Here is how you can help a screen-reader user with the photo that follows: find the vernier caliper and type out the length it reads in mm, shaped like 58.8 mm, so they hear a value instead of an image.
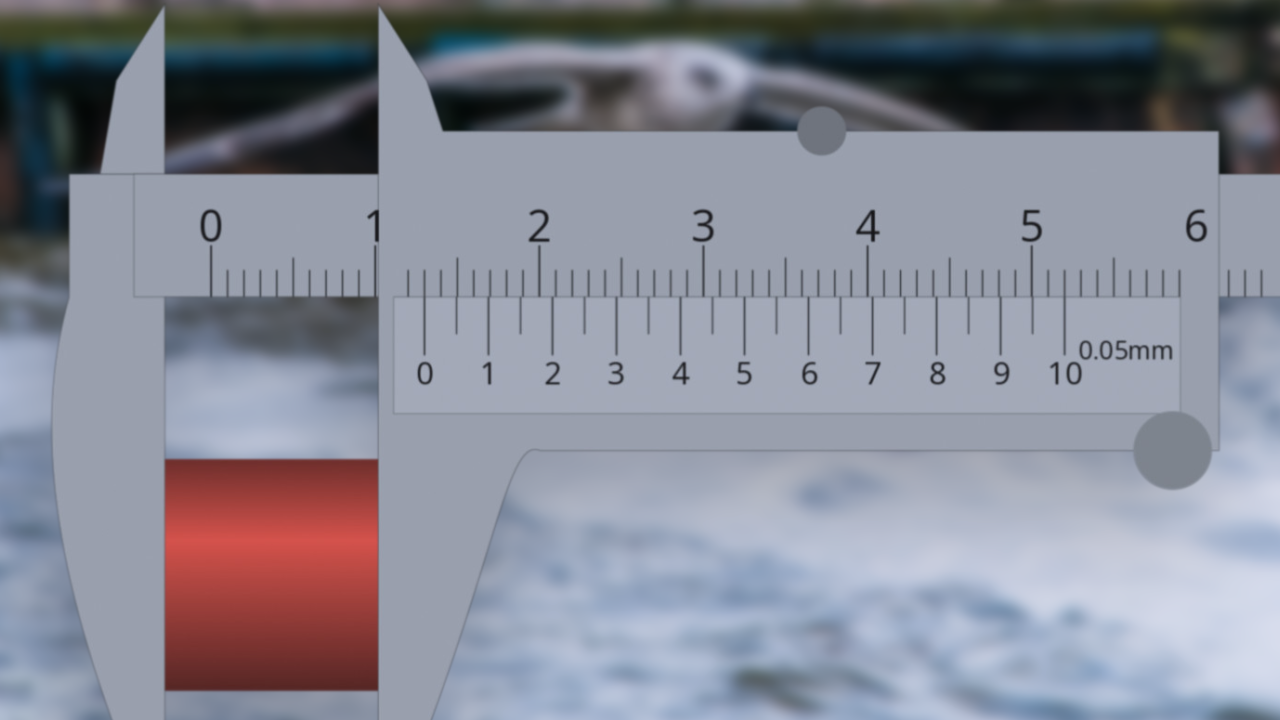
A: 13.0 mm
